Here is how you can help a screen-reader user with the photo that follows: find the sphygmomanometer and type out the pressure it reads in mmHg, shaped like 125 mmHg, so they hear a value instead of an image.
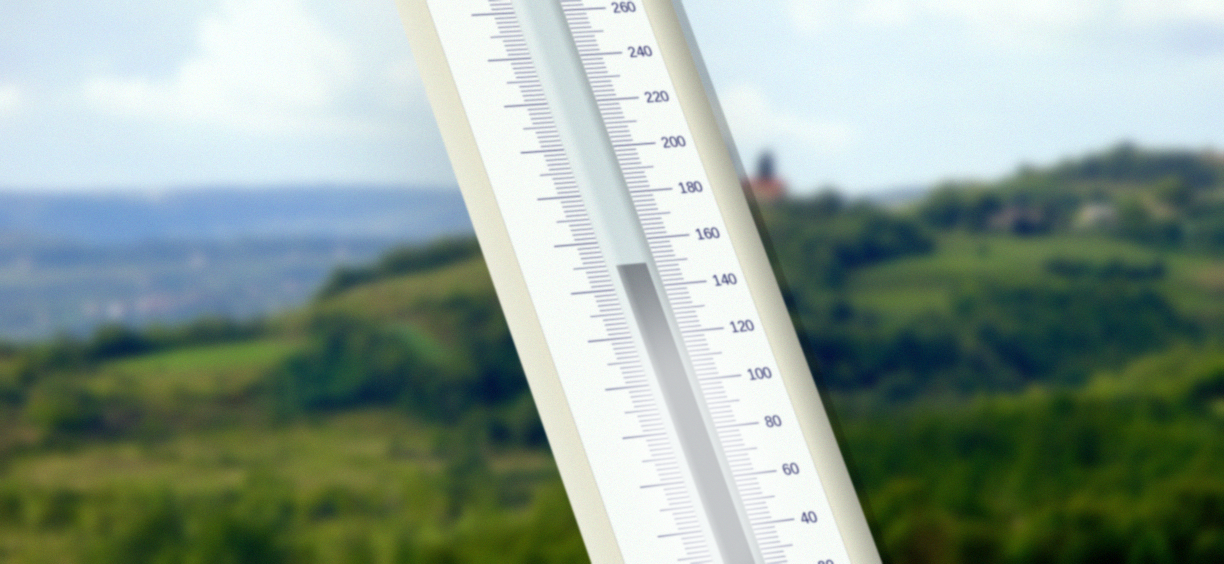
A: 150 mmHg
